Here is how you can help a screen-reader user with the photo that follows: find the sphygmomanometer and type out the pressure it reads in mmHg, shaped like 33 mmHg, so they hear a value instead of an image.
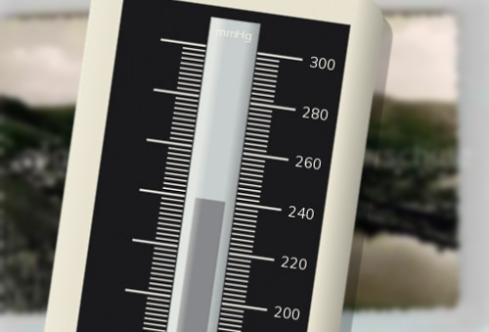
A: 240 mmHg
